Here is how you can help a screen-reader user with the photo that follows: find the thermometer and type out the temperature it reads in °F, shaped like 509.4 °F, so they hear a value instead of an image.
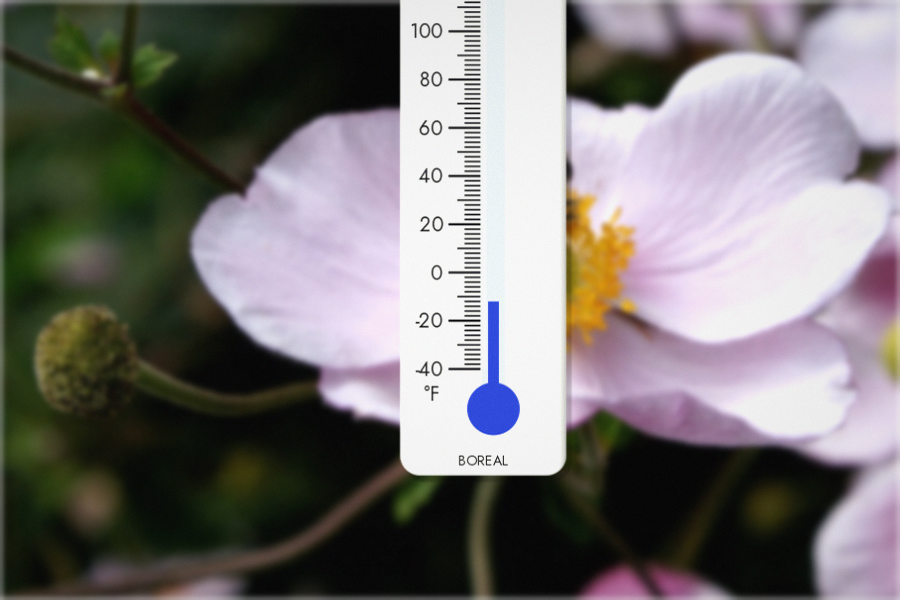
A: -12 °F
